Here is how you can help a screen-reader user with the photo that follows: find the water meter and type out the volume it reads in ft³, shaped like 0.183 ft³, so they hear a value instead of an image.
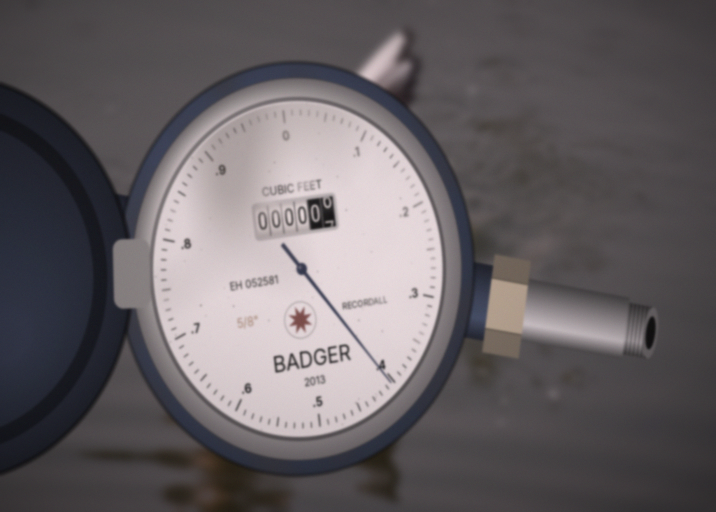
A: 6.40 ft³
